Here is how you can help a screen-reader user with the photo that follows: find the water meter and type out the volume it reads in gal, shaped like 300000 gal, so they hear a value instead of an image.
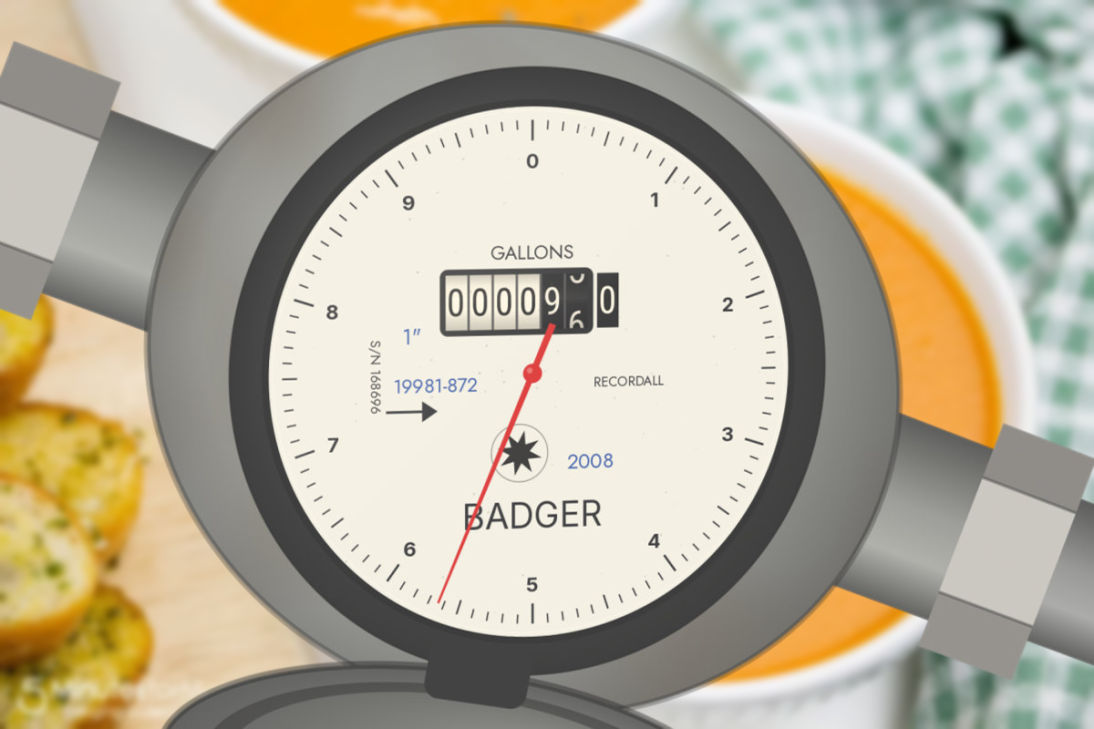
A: 955.6 gal
